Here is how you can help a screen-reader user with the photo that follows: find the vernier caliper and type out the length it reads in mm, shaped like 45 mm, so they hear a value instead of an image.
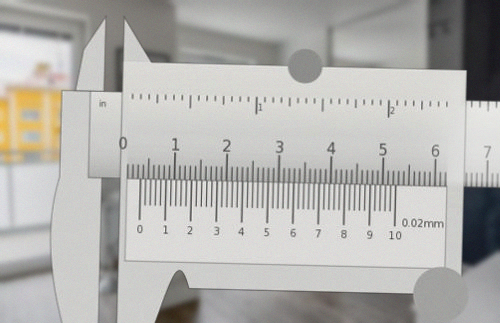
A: 3.5 mm
